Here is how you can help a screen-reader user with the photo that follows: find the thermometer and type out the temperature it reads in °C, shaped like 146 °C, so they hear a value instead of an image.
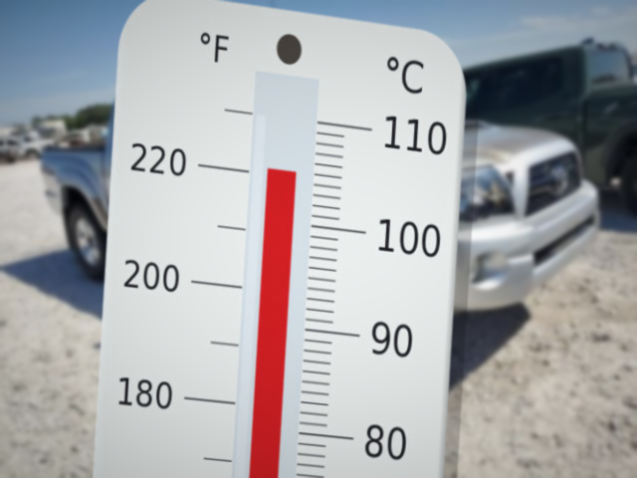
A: 105 °C
